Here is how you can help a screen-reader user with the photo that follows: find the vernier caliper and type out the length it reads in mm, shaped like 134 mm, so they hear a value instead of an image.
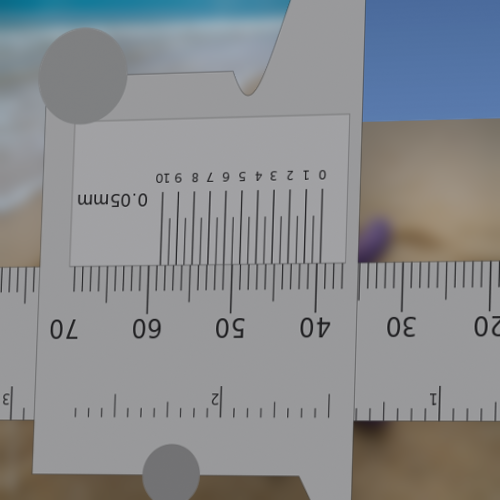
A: 39.6 mm
